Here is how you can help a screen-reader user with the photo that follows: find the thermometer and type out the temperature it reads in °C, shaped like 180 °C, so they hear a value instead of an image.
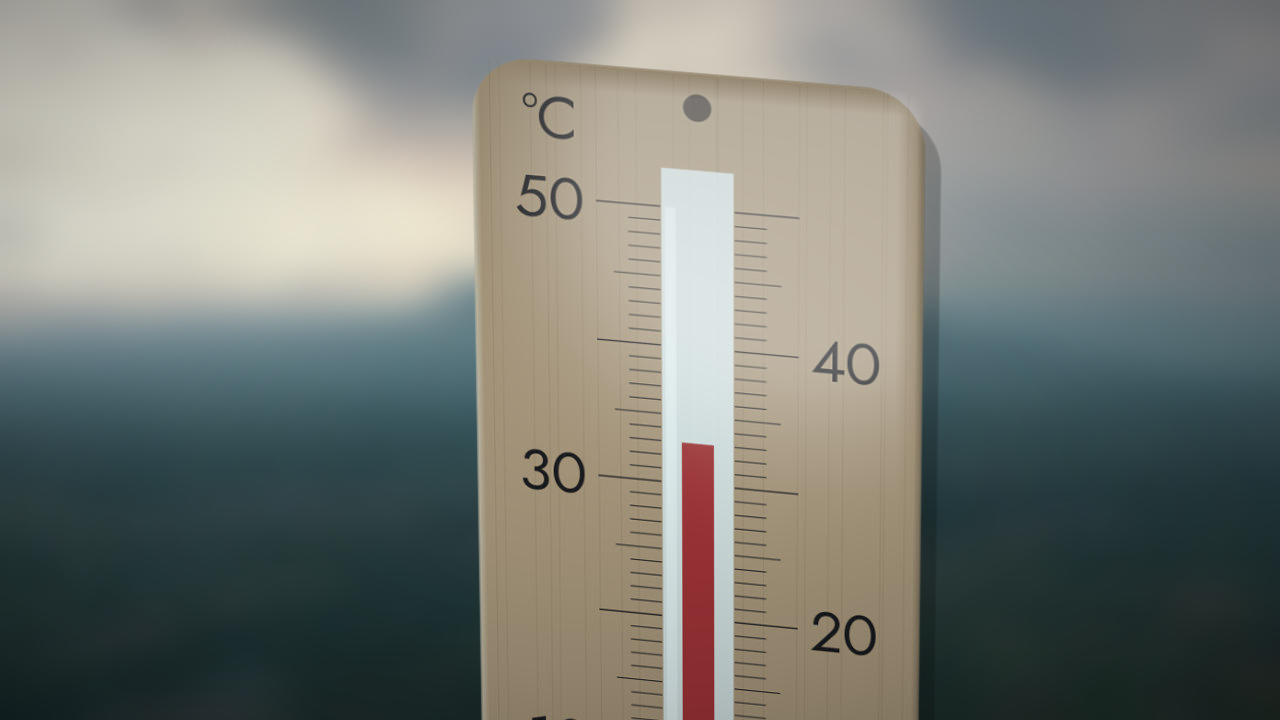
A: 33 °C
